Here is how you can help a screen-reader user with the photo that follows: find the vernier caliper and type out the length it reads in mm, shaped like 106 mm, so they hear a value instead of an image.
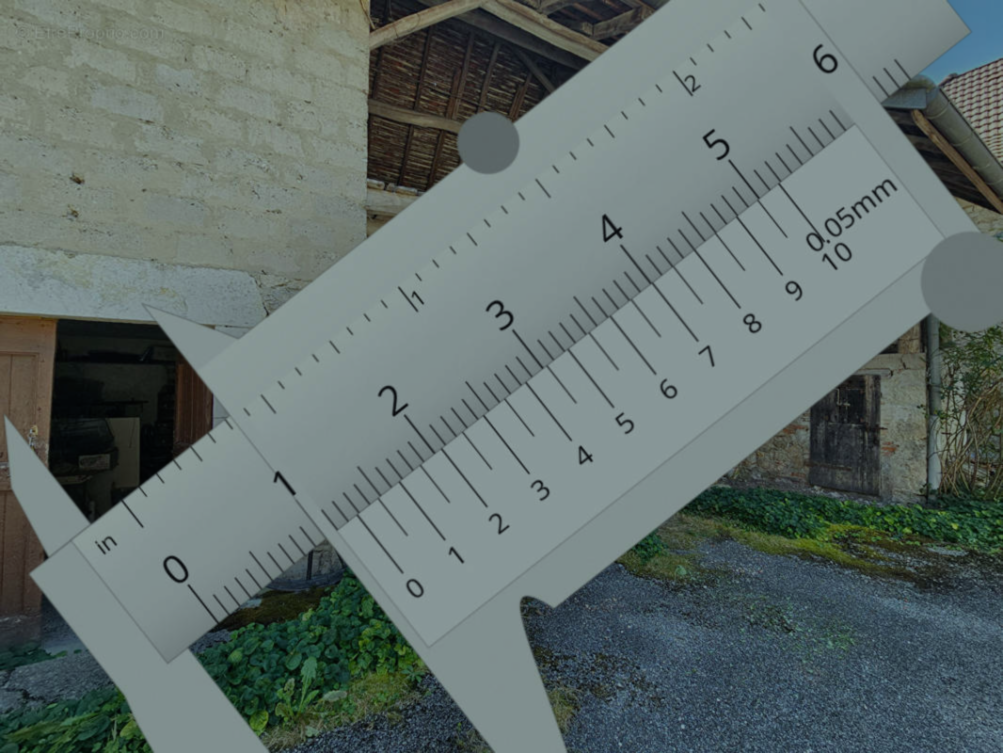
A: 12.8 mm
